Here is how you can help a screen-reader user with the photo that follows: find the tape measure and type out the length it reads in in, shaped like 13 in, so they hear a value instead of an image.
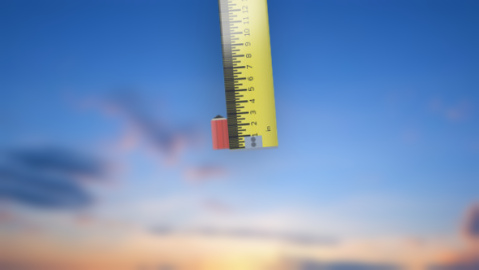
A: 3 in
